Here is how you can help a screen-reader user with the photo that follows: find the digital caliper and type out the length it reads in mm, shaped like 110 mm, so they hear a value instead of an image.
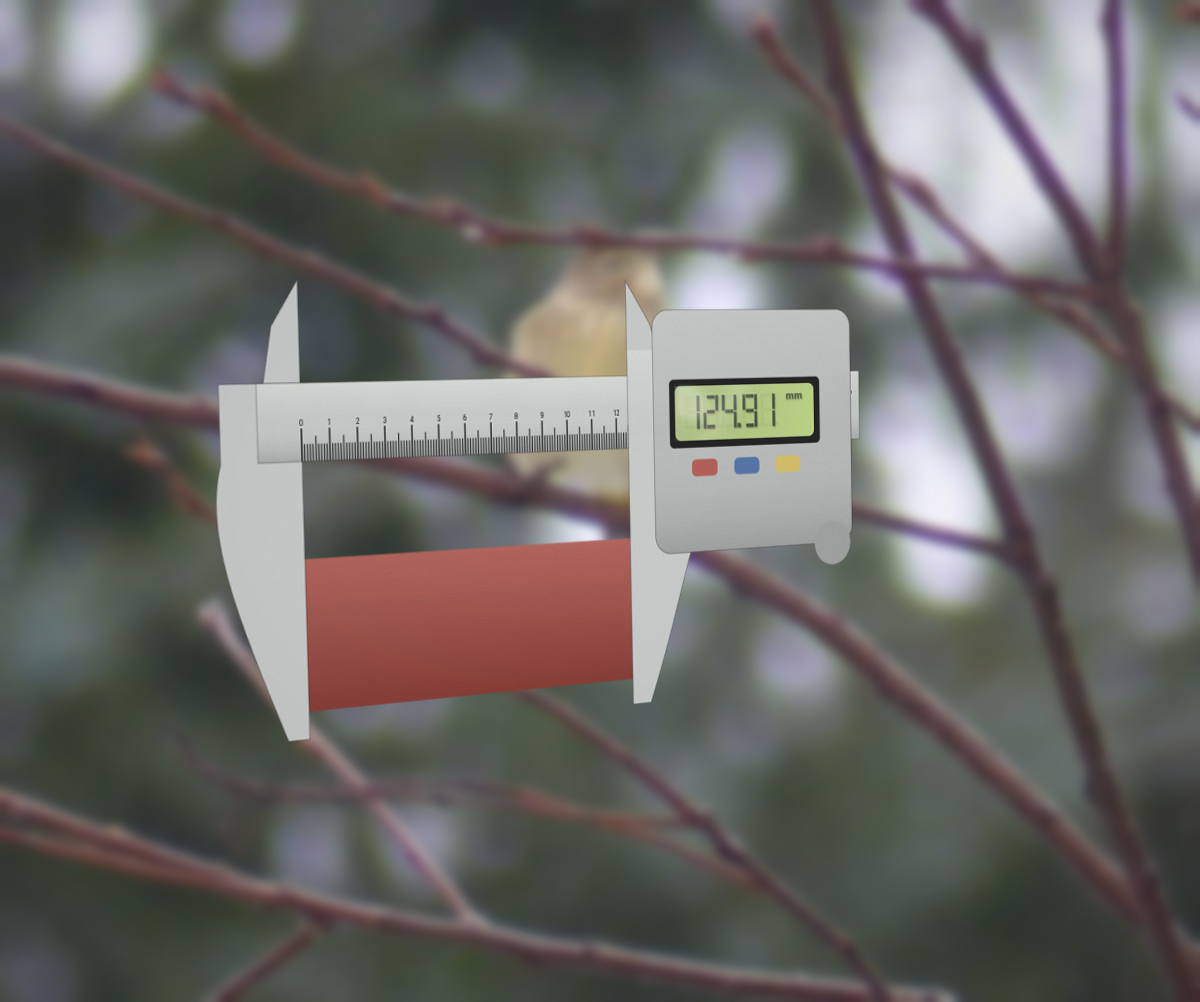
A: 124.91 mm
